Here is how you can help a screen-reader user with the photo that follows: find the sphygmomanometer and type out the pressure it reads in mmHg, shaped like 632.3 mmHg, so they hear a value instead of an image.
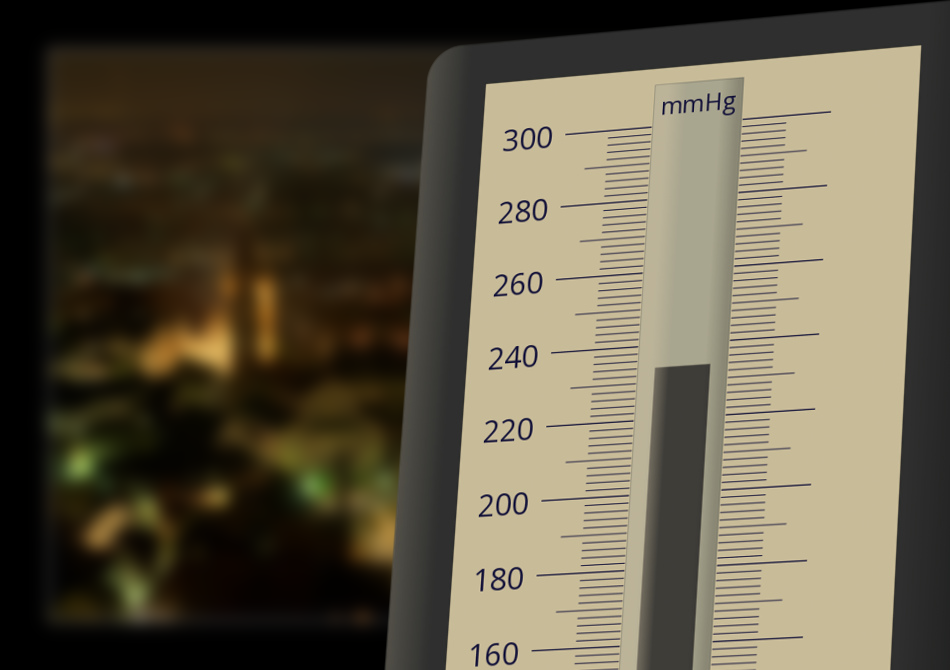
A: 234 mmHg
